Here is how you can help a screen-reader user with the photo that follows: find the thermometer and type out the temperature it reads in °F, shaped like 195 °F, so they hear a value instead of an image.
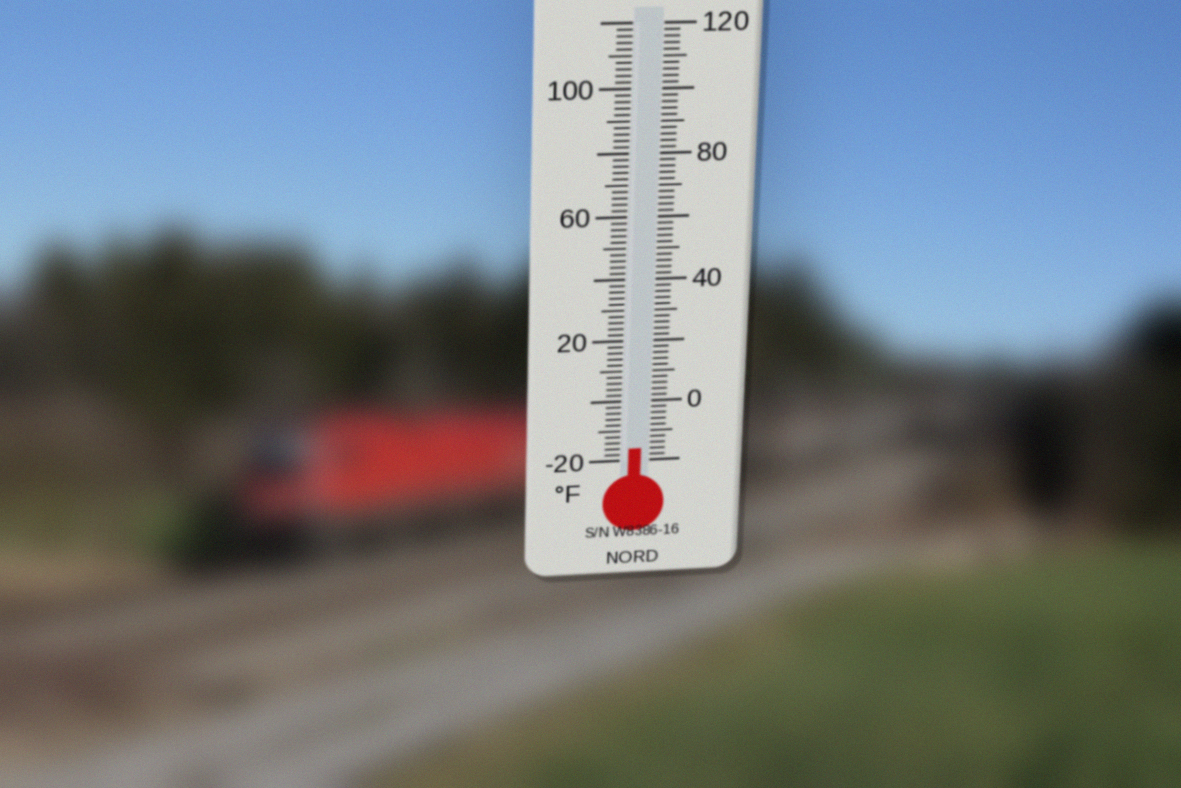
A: -16 °F
